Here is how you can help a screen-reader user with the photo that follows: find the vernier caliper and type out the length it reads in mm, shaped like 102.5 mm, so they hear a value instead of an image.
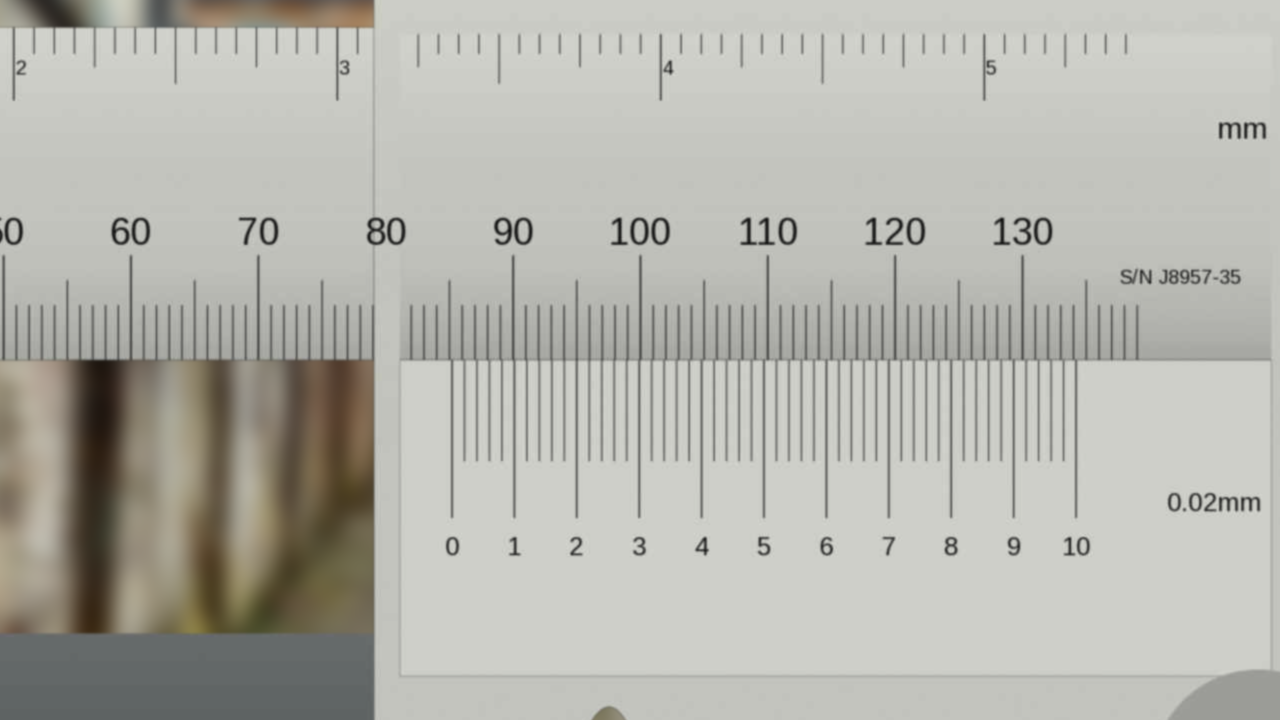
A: 85.2 mm
